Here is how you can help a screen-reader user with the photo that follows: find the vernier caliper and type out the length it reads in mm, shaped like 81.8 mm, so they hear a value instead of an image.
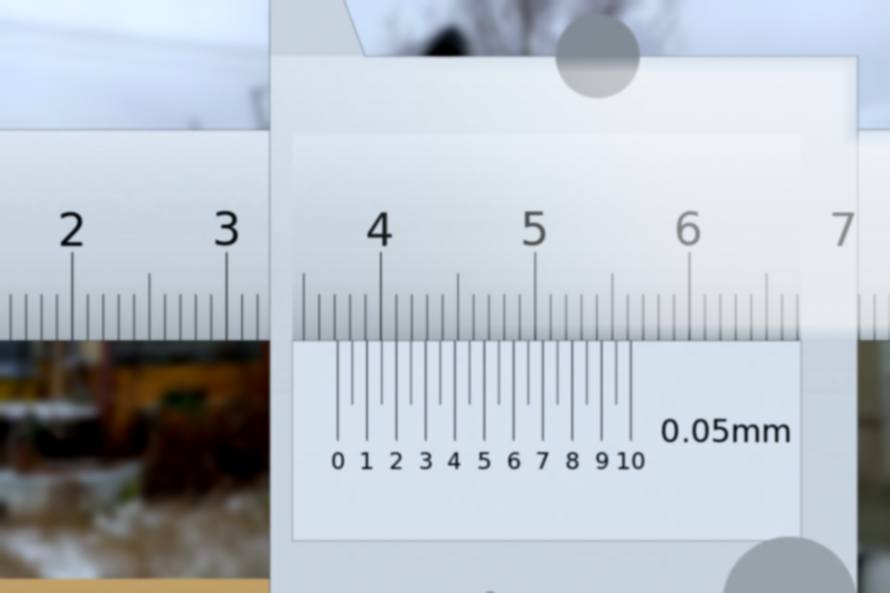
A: 37.2 mm
